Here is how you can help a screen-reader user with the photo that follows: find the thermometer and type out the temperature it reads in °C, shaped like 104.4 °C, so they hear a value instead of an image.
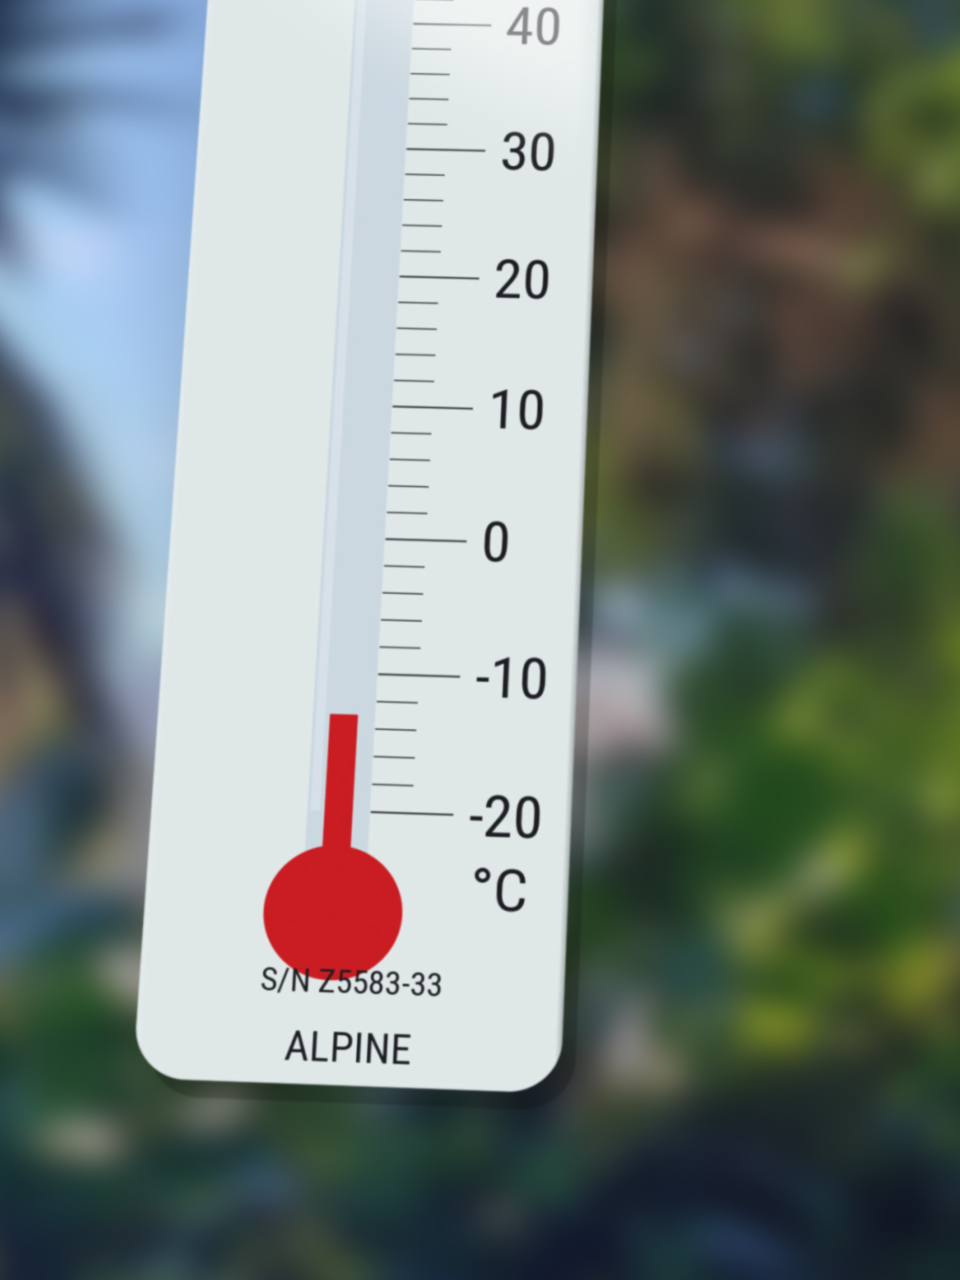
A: -13 °C
